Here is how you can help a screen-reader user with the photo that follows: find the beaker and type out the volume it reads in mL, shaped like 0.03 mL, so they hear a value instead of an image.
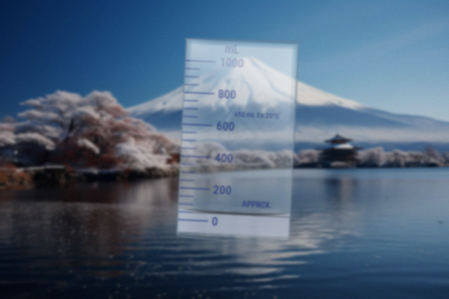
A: 50 mL
